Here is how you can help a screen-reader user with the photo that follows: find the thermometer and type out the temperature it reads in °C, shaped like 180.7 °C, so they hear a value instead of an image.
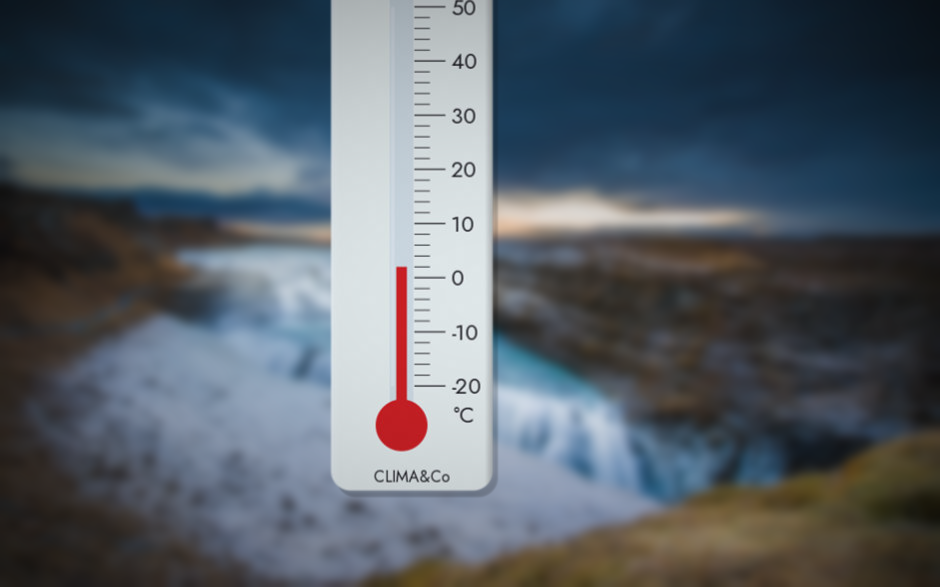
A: 2 °C
